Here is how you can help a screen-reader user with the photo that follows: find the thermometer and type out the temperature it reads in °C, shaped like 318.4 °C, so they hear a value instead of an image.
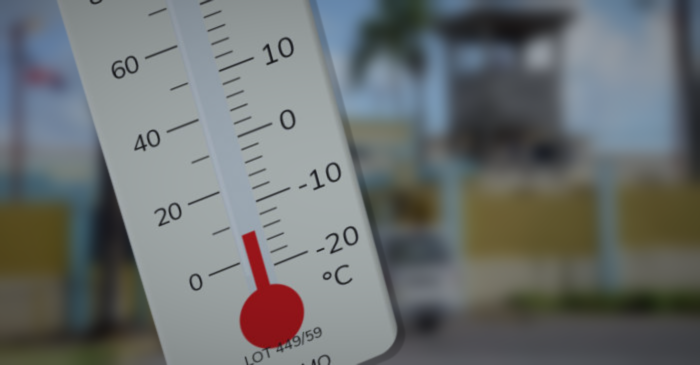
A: -14 °C
